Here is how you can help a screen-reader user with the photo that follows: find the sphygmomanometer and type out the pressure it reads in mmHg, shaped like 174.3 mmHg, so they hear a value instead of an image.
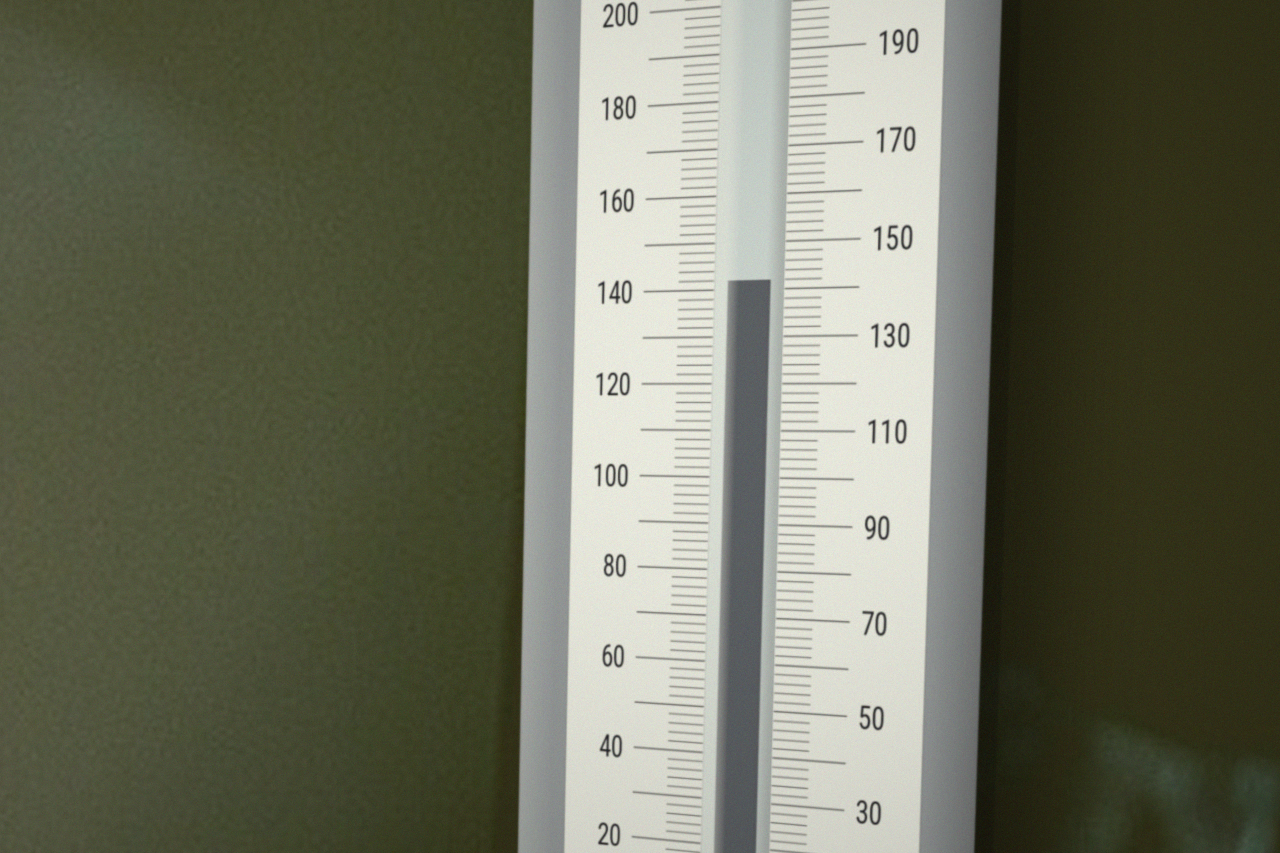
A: 142 mmHg
